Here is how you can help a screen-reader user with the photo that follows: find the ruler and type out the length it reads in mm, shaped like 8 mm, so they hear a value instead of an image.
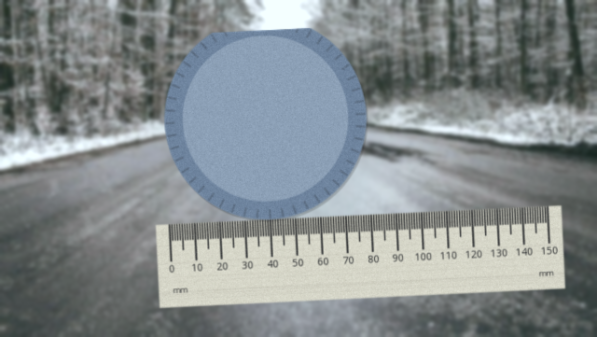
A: 80 mm
